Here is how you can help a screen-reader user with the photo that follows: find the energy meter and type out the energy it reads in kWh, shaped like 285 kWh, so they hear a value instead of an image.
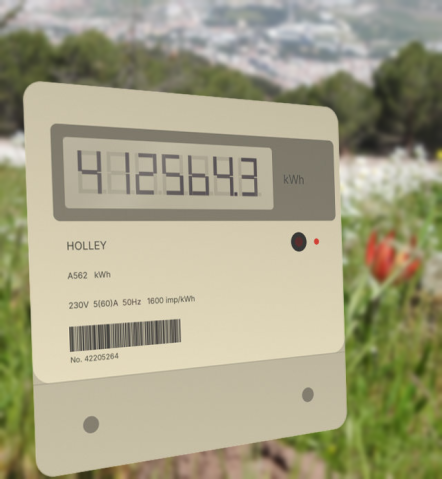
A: 412564.3 kWh
